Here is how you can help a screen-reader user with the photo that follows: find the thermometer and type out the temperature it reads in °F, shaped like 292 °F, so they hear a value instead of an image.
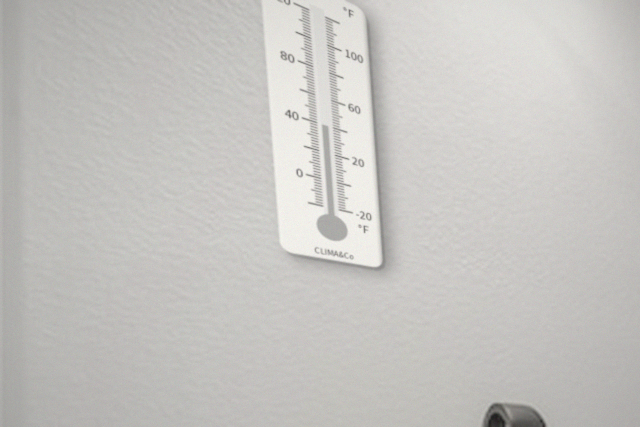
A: 40 °F
